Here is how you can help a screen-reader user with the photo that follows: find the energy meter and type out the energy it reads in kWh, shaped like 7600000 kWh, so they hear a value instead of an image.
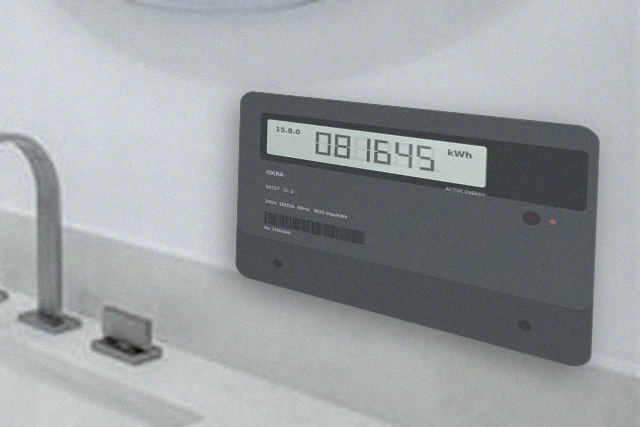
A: 81645 kWh
